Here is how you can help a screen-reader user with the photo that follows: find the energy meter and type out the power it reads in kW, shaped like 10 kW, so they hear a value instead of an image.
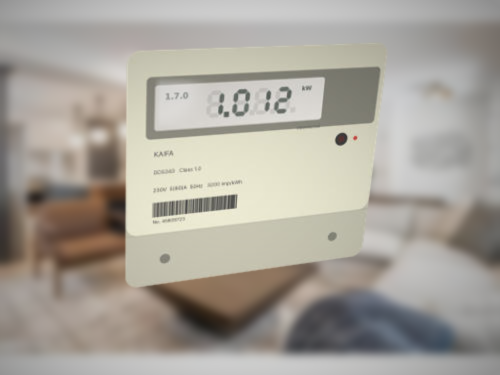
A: 1.012 kW
